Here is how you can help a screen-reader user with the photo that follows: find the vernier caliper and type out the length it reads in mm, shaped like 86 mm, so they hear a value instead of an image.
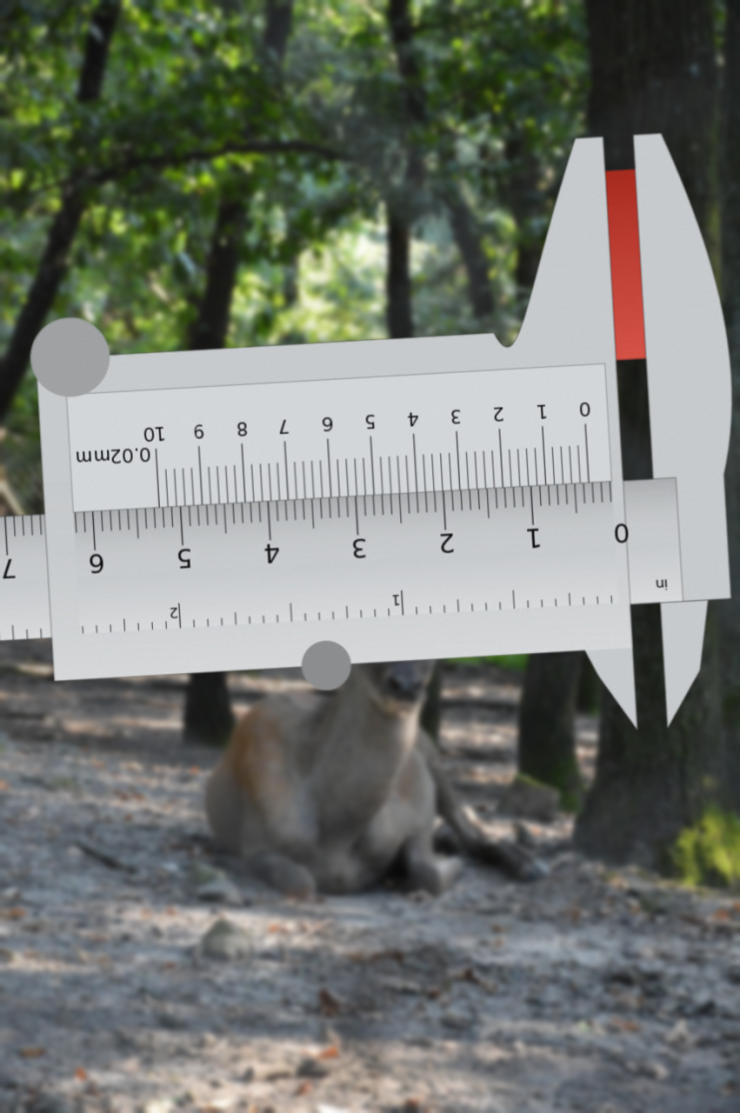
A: 3.4 mm
